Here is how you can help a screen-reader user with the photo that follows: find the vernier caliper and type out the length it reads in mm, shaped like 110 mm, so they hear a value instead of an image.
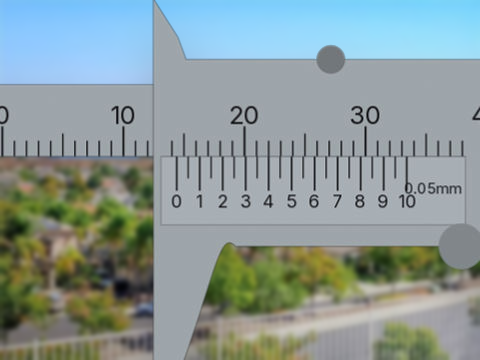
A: 14.4 mm
